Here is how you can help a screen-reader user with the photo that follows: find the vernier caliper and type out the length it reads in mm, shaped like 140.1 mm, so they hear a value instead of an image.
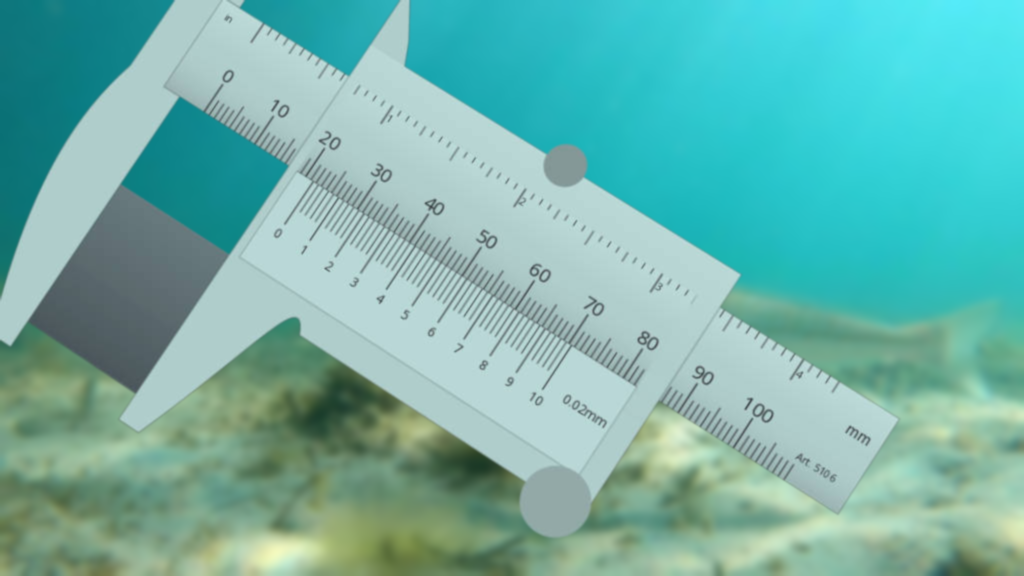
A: 21.5 mm
